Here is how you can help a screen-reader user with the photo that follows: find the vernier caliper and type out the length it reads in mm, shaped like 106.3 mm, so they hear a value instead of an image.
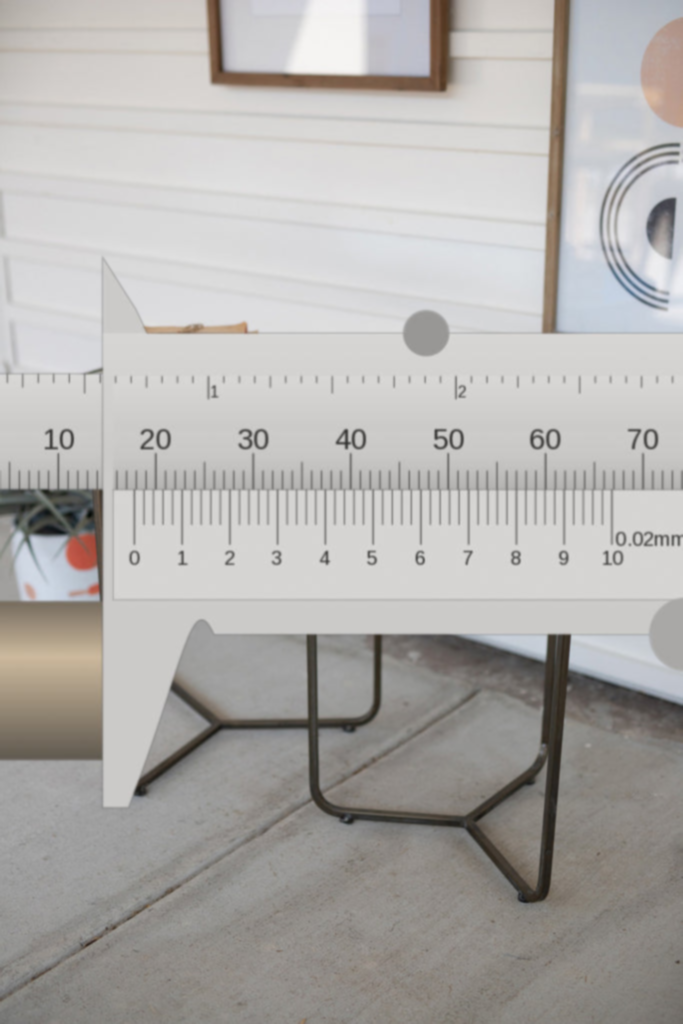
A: 17.8 mm
